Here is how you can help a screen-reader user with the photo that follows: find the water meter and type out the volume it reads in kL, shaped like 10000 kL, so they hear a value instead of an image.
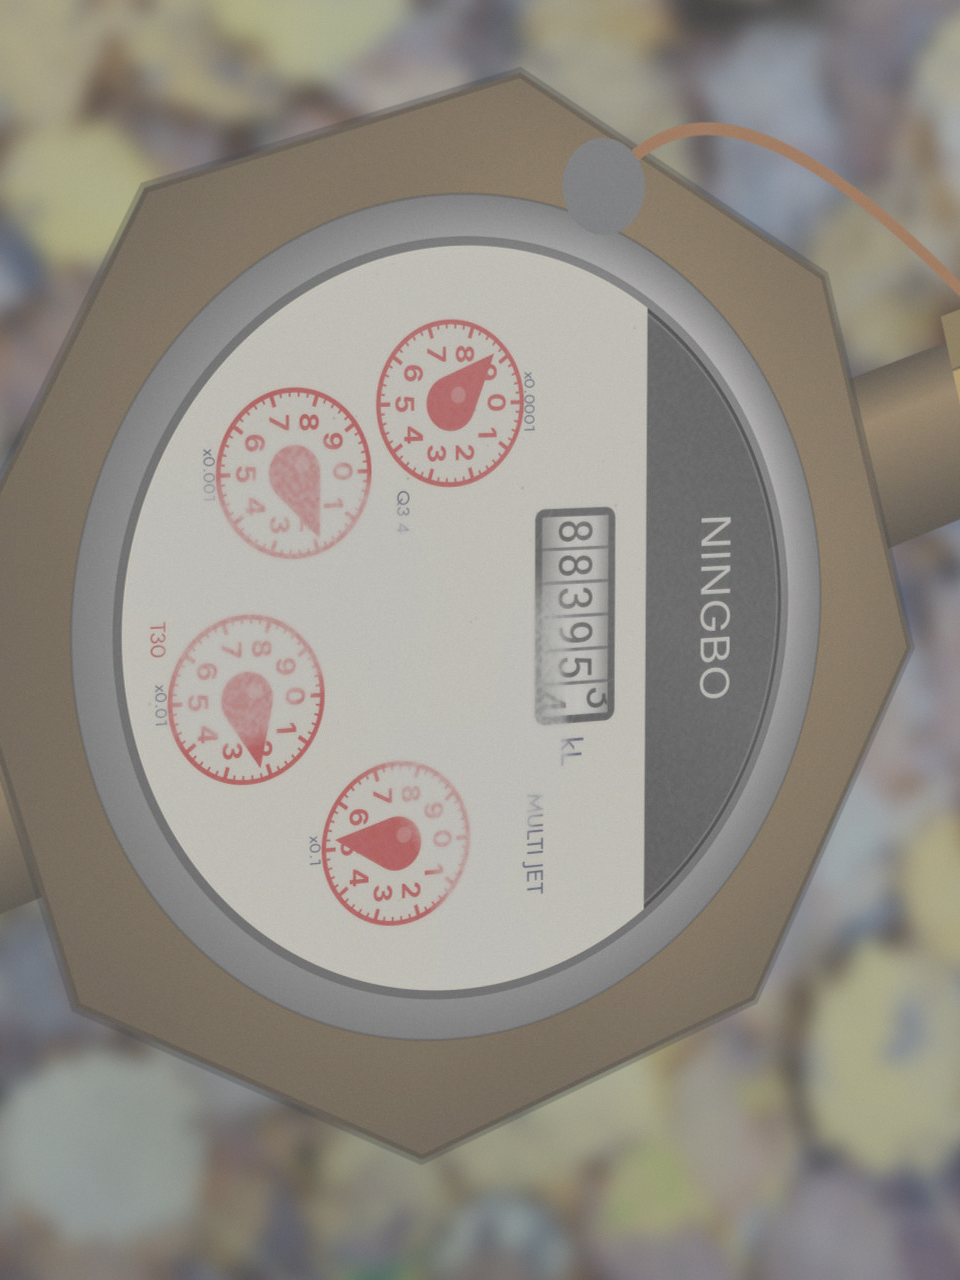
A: 883953.5218 kL
